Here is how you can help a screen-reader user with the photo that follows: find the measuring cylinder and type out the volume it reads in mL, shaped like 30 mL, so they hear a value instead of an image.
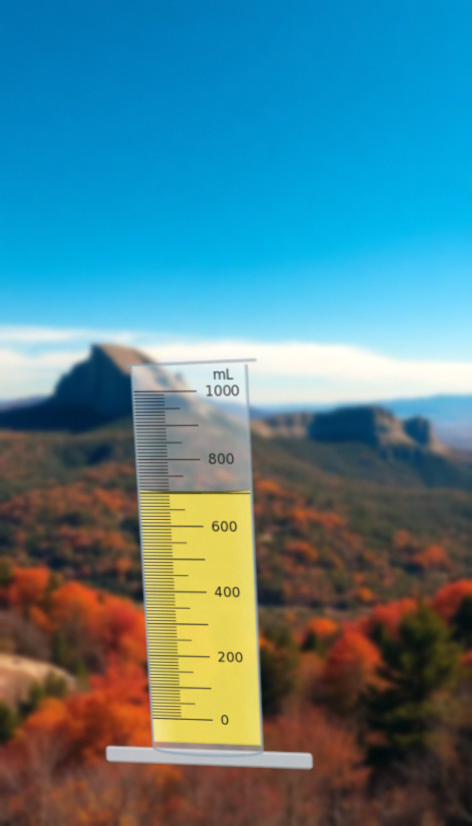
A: 700 mL
